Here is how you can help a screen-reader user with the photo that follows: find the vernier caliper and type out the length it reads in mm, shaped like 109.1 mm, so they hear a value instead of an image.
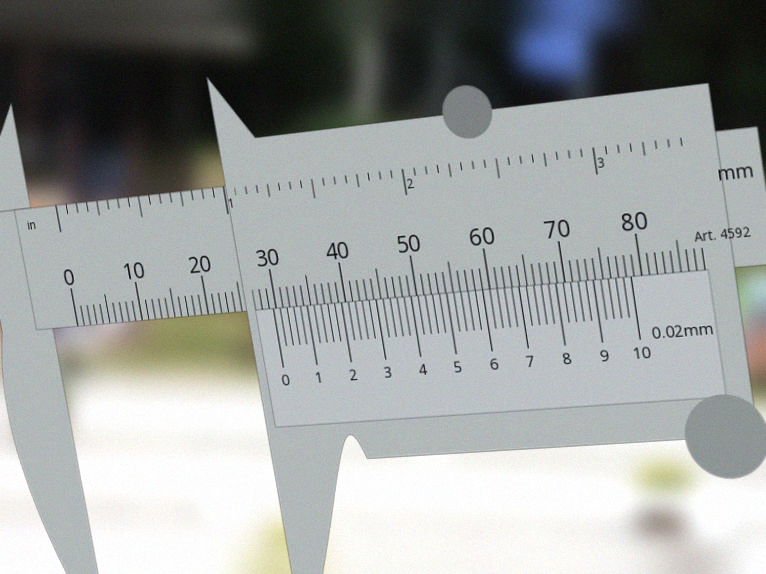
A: 29.6 mm
